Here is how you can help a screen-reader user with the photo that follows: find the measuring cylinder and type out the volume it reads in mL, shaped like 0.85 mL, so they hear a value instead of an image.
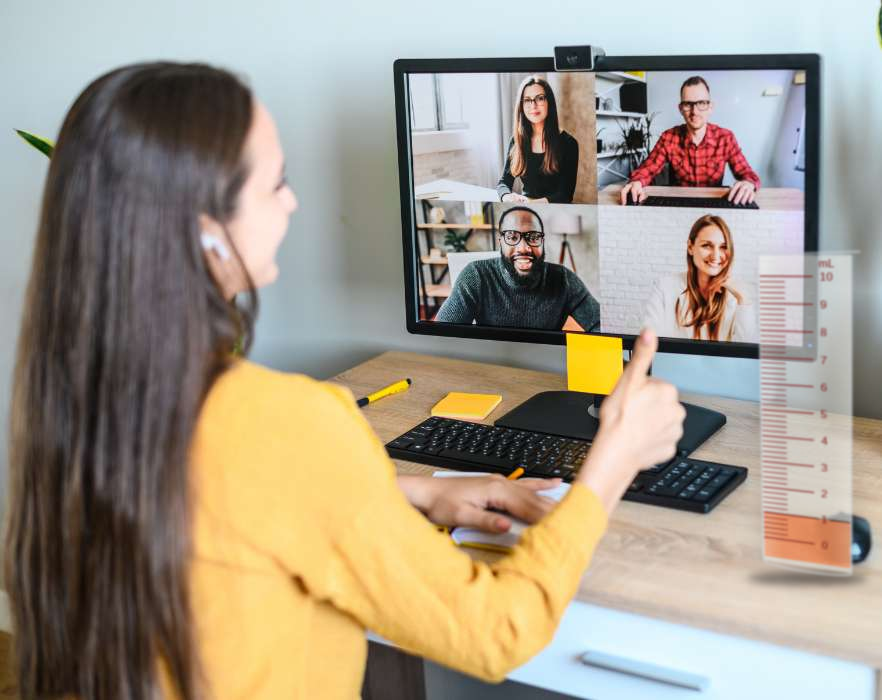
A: 1 mL
